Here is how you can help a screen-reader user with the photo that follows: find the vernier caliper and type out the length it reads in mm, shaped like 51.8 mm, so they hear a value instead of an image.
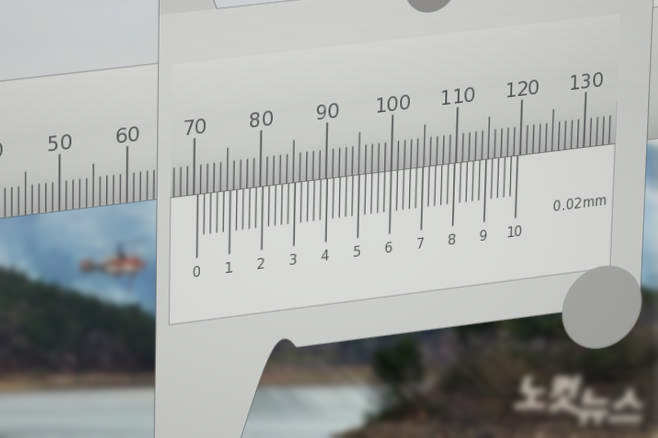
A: 70.6 mm
